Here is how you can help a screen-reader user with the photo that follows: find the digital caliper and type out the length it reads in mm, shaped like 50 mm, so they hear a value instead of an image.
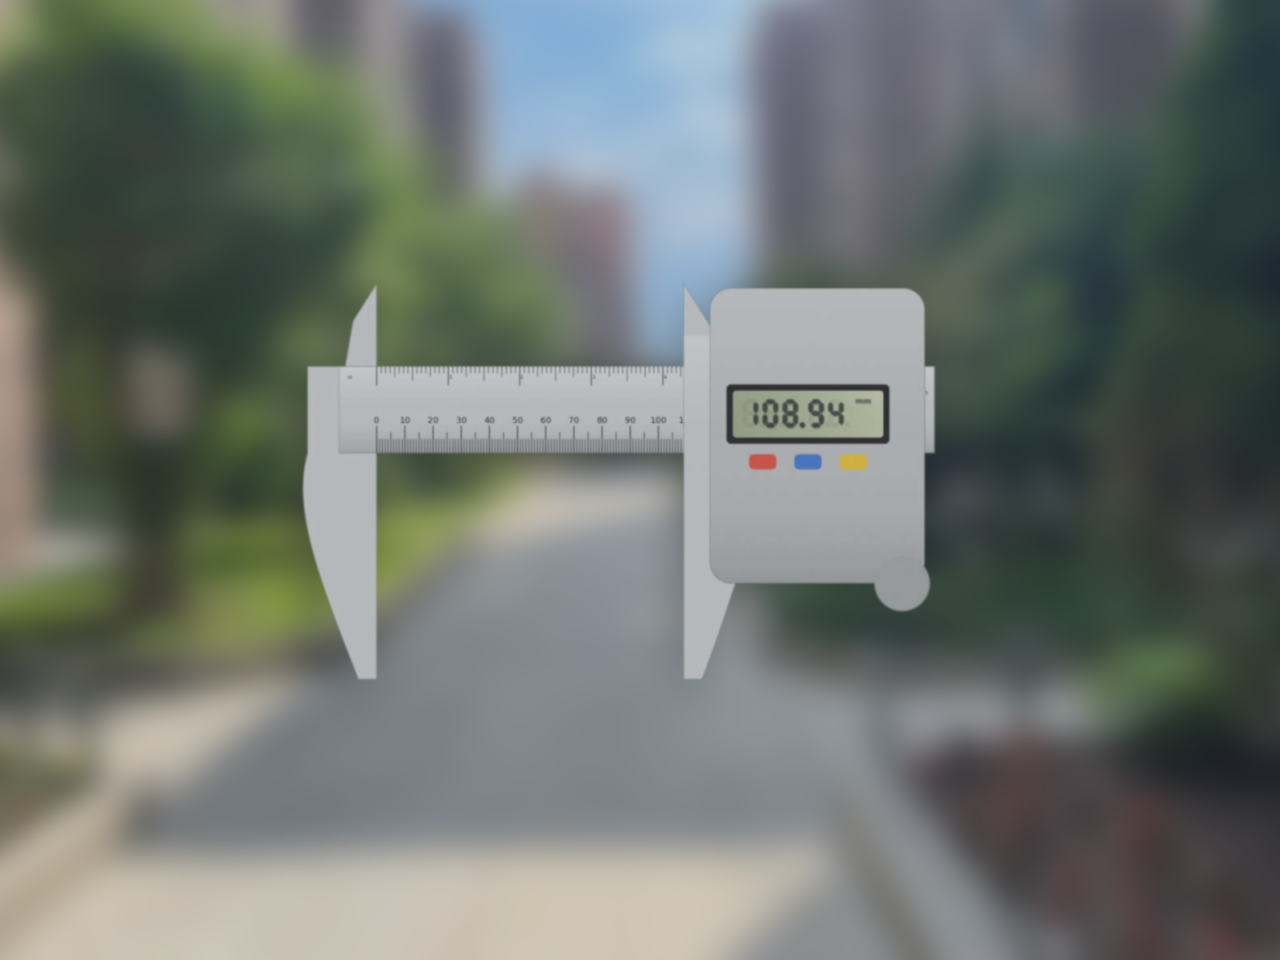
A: 108.94 mm
